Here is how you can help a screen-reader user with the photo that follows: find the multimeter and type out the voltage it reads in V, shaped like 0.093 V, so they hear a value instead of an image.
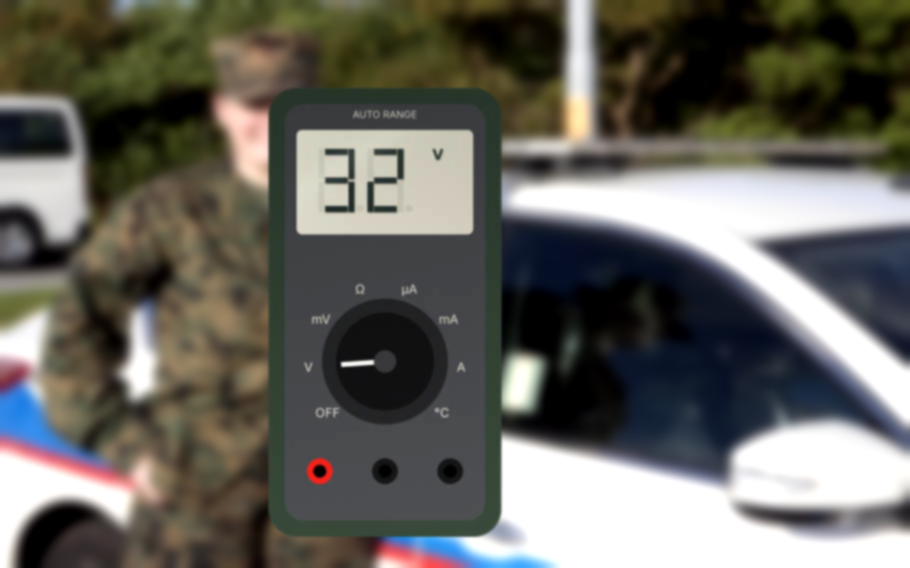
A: 32 V
